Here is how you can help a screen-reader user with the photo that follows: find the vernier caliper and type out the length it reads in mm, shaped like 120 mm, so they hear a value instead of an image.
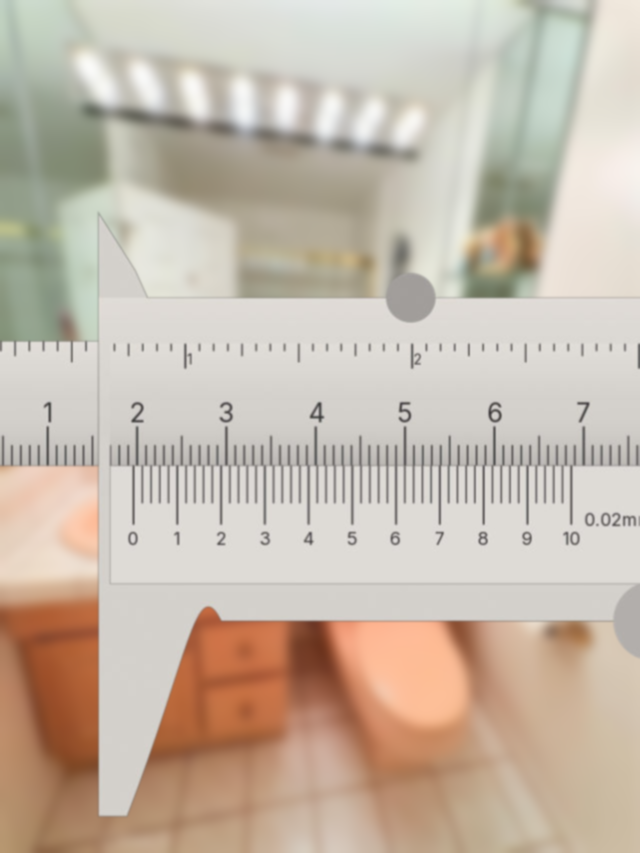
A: 19.6 mm
